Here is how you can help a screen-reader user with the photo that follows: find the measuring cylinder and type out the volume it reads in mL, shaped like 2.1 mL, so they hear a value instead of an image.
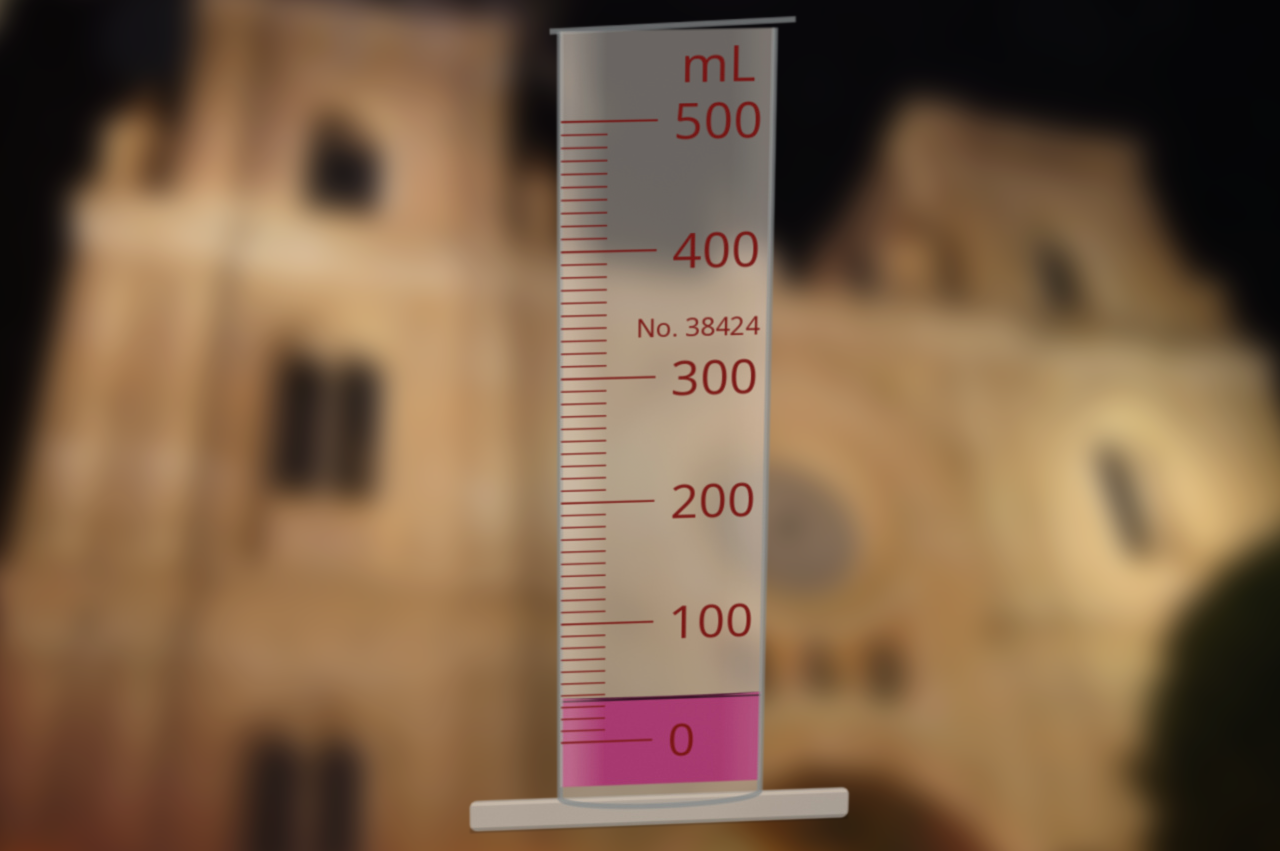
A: 35 mL
